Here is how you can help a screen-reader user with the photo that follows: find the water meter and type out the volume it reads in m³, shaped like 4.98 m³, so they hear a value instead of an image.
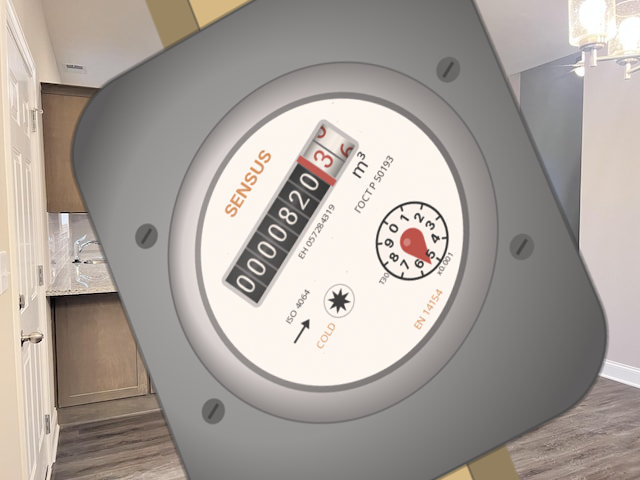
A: 820.355 m³
